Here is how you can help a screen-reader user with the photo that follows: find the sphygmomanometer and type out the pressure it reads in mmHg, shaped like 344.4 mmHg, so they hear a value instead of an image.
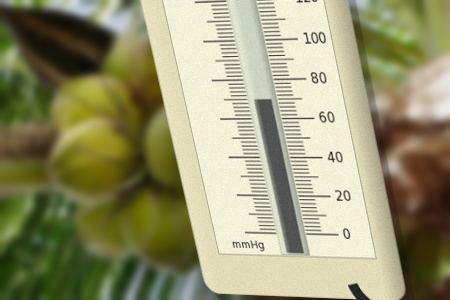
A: 70 mmHg
